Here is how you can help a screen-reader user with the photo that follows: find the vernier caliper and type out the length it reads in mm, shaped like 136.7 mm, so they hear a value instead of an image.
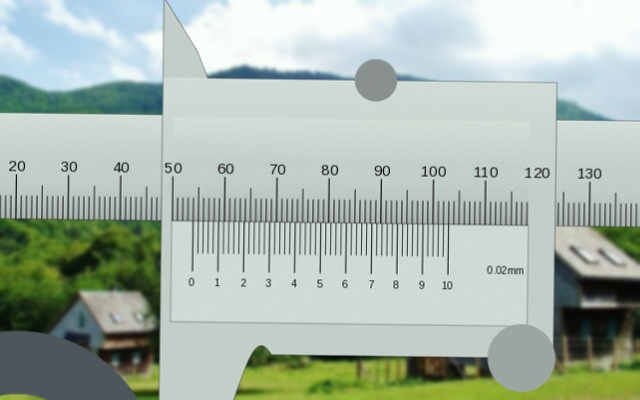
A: 54.0 mm
